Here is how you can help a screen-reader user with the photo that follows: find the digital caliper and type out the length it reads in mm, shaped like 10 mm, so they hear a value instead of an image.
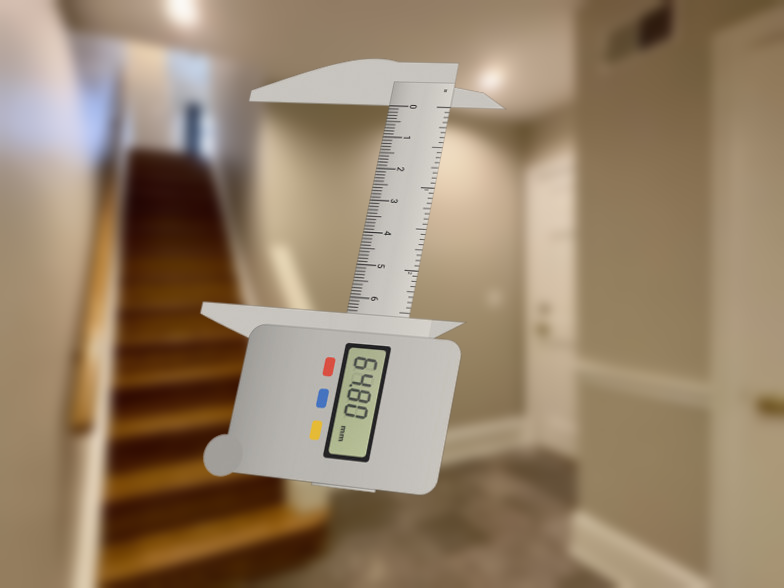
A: 64.80 mm
